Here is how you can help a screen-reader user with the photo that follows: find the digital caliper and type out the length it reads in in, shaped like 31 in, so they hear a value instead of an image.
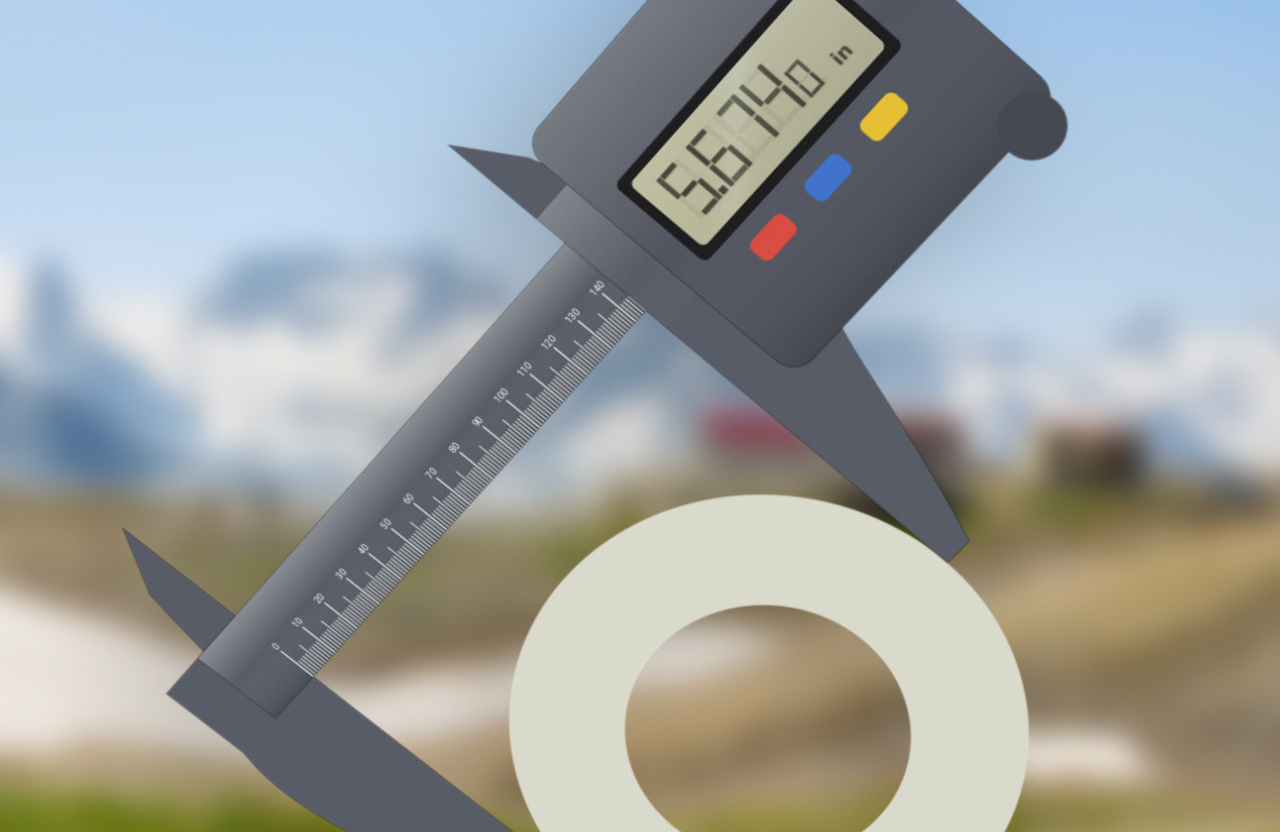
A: 5.6740 in
